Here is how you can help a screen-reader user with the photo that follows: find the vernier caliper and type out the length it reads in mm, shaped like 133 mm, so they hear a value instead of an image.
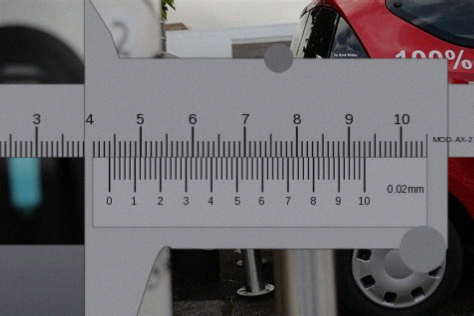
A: 44.0 mm
